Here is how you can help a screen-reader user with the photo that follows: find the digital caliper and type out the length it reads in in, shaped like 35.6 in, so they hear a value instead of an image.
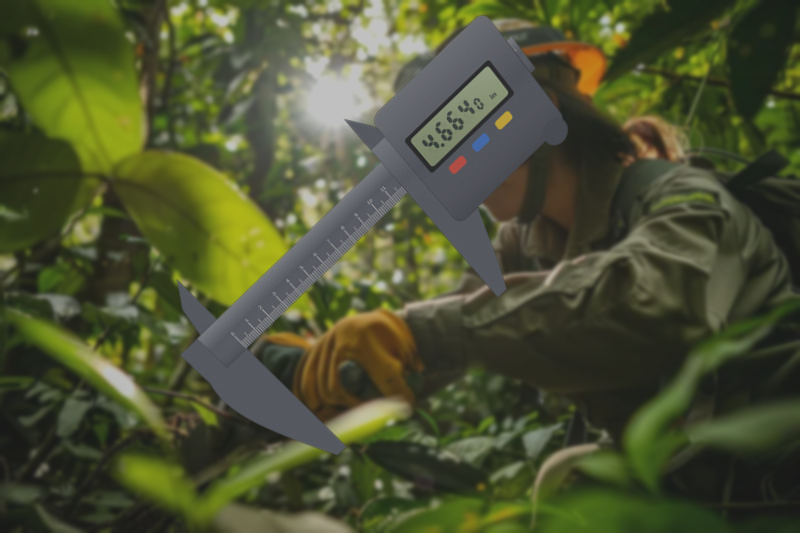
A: 4.6640 in
